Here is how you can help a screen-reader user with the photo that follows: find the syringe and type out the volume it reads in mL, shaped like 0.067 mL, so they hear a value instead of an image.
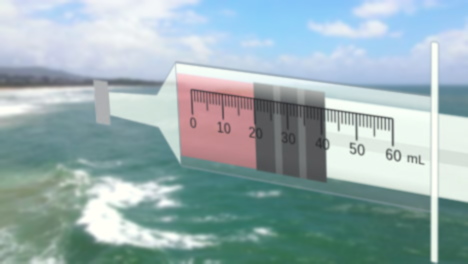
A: 20 mL
